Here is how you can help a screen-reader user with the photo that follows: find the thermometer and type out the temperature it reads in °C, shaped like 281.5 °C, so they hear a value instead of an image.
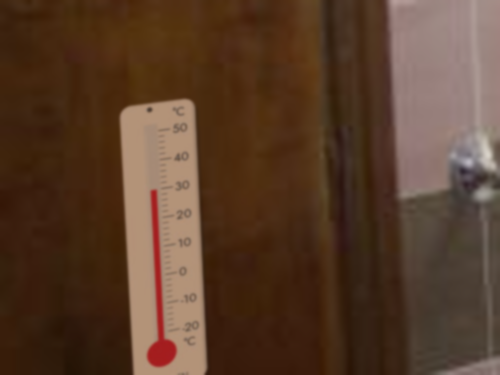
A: 30 °C
